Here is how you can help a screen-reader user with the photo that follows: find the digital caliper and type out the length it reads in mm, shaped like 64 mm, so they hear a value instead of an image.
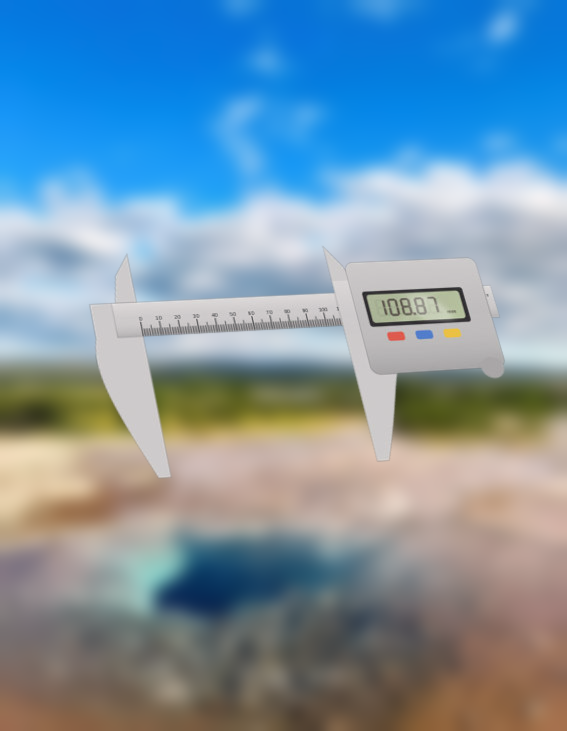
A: 108.87 mm
